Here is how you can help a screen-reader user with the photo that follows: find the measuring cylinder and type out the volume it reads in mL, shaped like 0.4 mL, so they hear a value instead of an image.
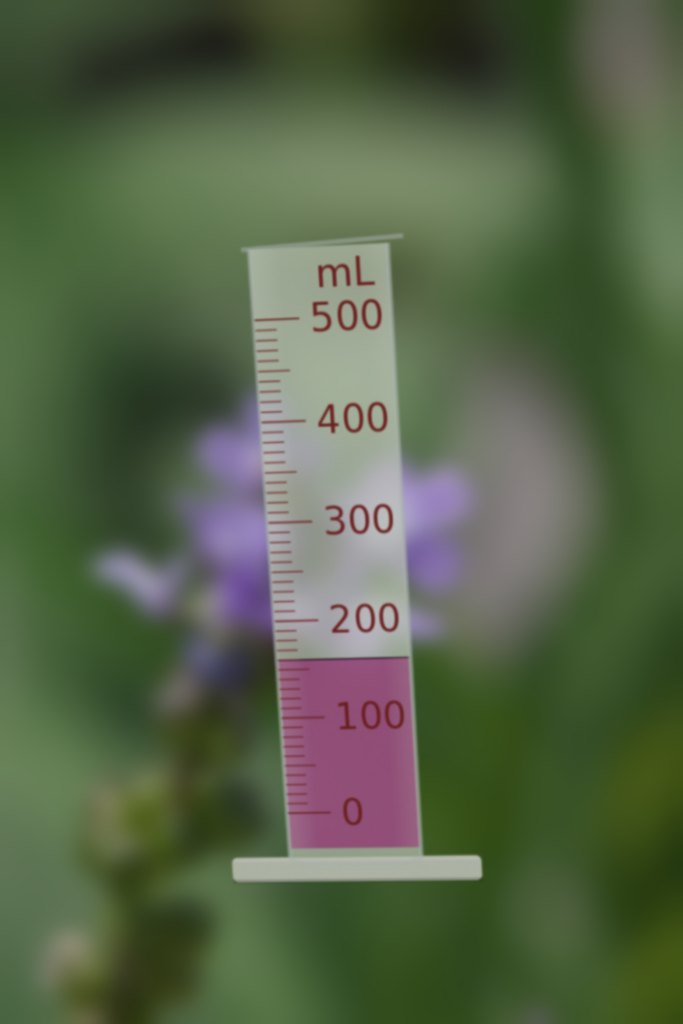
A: 160 mL
